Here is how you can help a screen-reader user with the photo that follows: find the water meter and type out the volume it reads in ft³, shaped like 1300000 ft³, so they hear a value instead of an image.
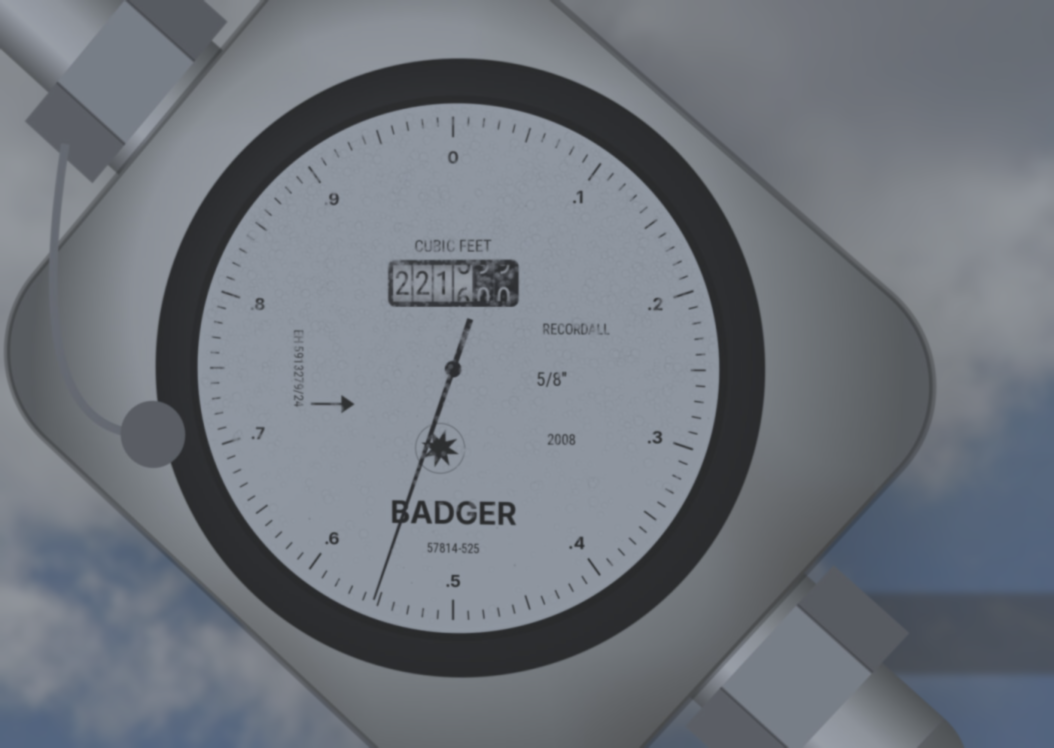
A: 221599.55 ft³
